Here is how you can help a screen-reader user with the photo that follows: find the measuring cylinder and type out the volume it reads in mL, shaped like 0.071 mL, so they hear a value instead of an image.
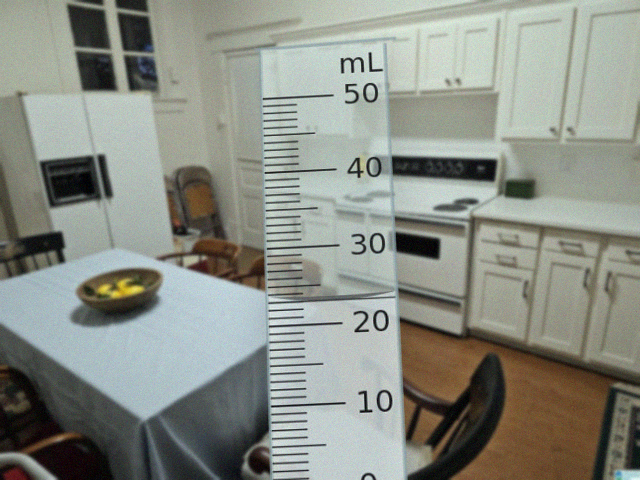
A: 23 mL
